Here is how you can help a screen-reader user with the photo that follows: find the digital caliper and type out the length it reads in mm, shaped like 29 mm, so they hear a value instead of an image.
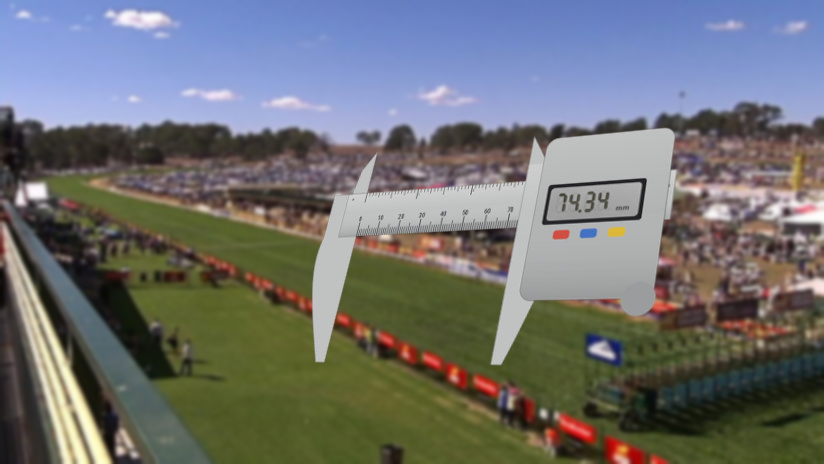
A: 74.34 mm
